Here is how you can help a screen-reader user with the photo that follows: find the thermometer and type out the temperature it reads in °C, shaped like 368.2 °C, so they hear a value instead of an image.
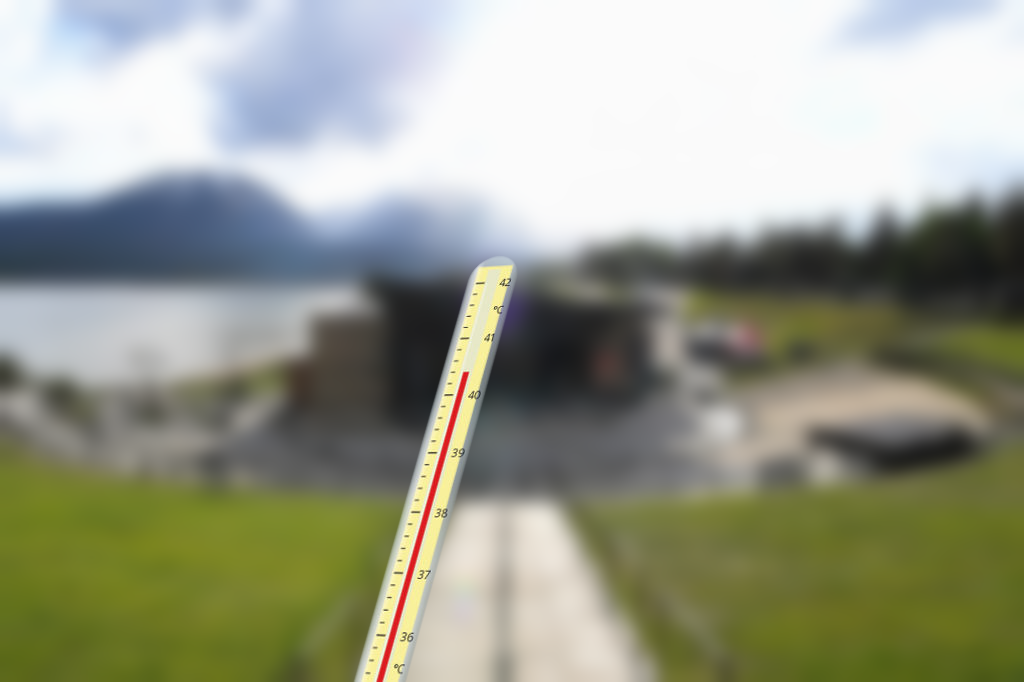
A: 40.4 °C
